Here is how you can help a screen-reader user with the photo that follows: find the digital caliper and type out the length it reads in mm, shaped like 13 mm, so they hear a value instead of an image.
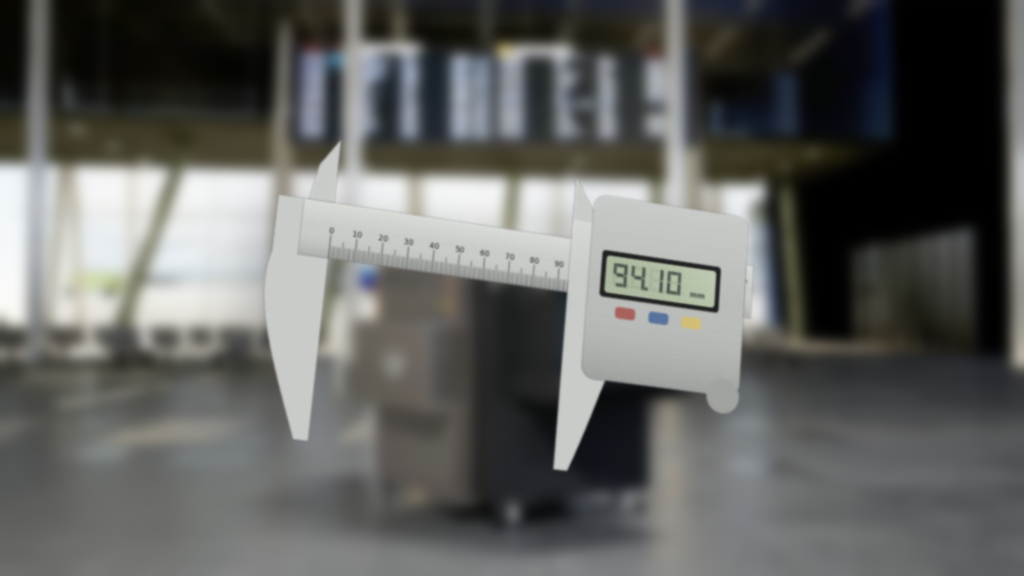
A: 94.10 mm
